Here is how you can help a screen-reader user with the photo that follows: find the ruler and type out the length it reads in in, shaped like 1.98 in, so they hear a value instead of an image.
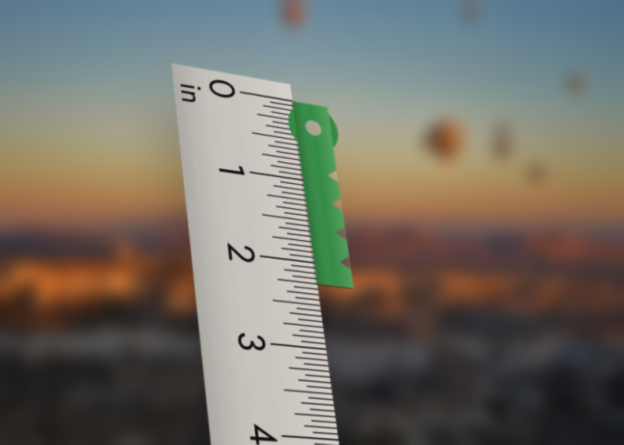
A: 2.25 in
